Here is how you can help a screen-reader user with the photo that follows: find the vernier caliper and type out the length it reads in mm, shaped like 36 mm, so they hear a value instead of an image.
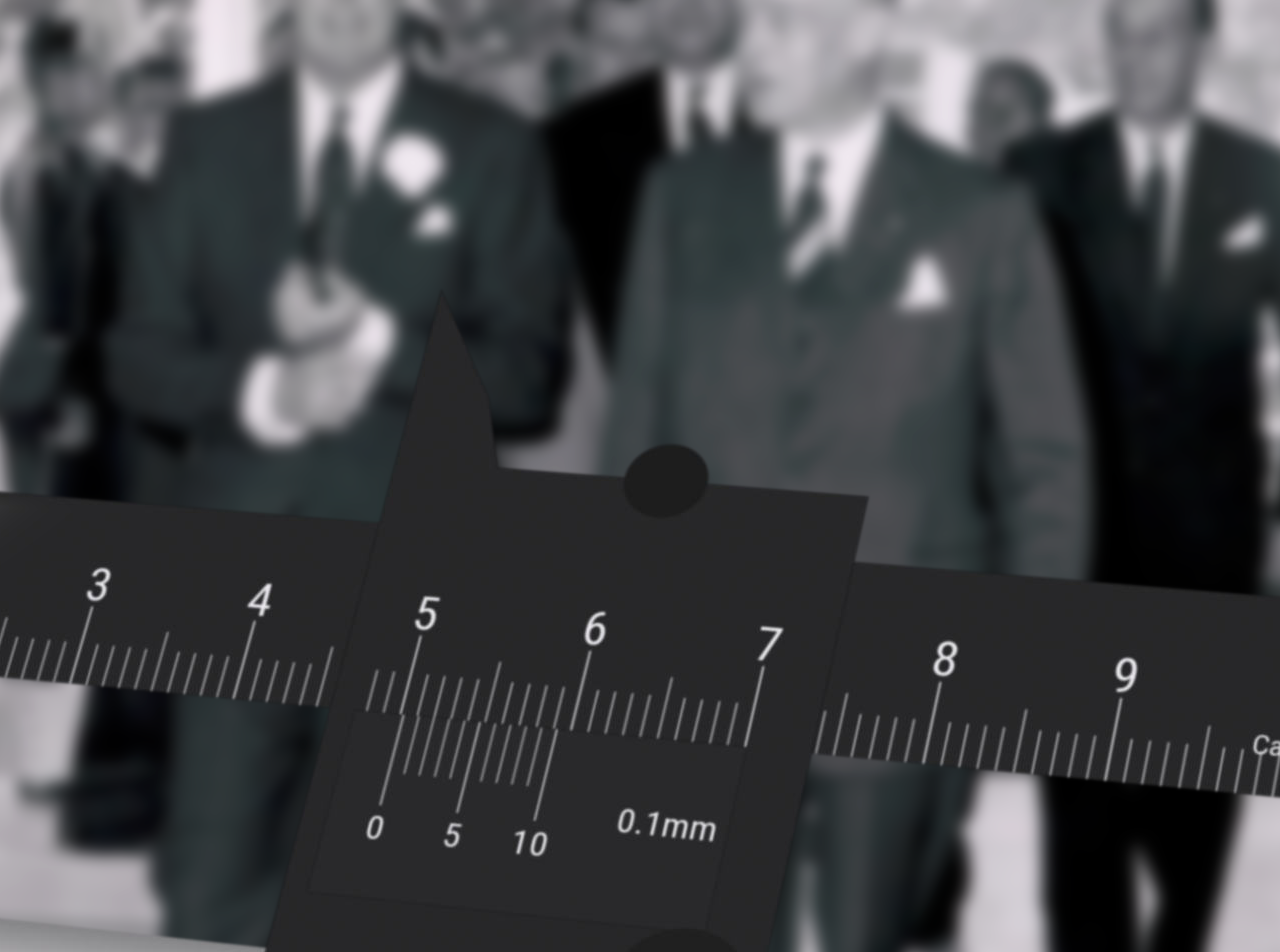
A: 50.2 mm
